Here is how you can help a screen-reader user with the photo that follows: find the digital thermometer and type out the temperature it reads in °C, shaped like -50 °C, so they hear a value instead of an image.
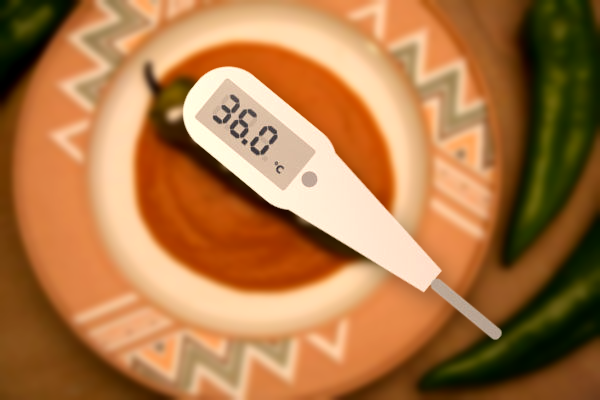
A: 36.0 °C
